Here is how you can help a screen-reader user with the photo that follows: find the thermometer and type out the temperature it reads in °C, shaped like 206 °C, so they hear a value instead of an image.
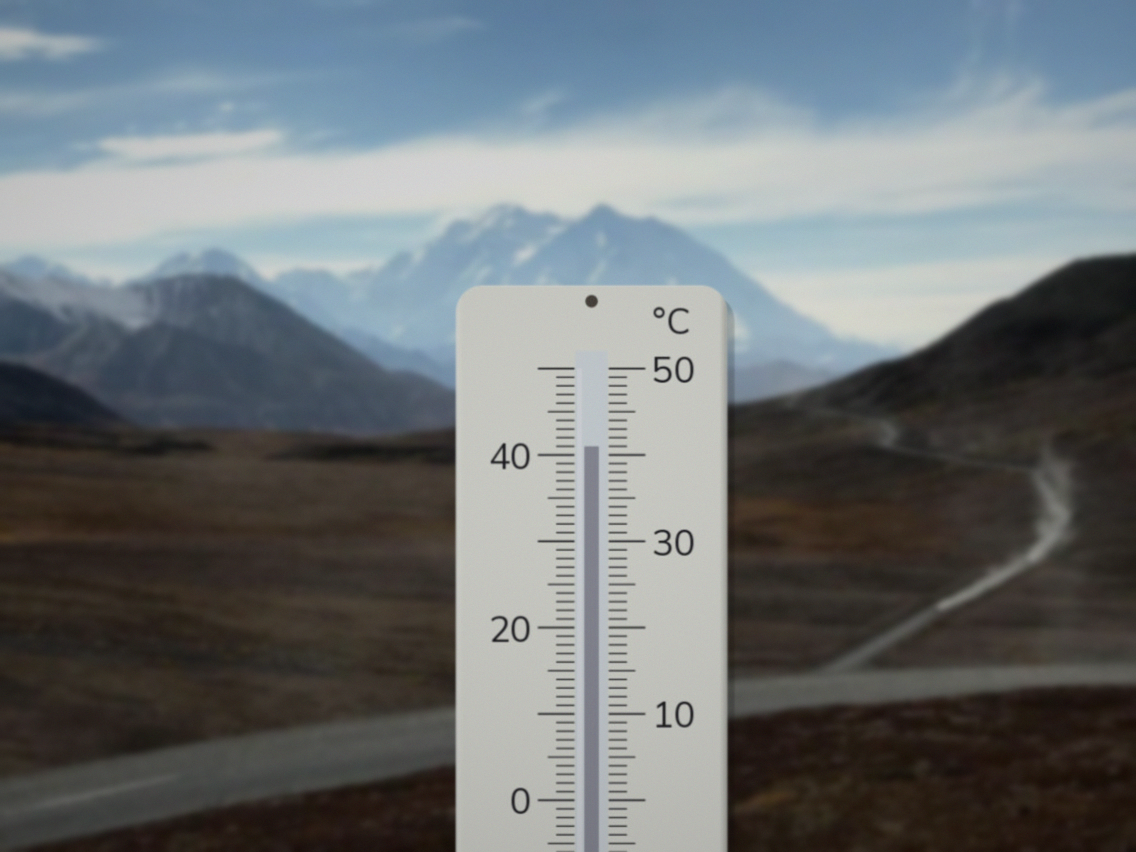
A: 41 °C
